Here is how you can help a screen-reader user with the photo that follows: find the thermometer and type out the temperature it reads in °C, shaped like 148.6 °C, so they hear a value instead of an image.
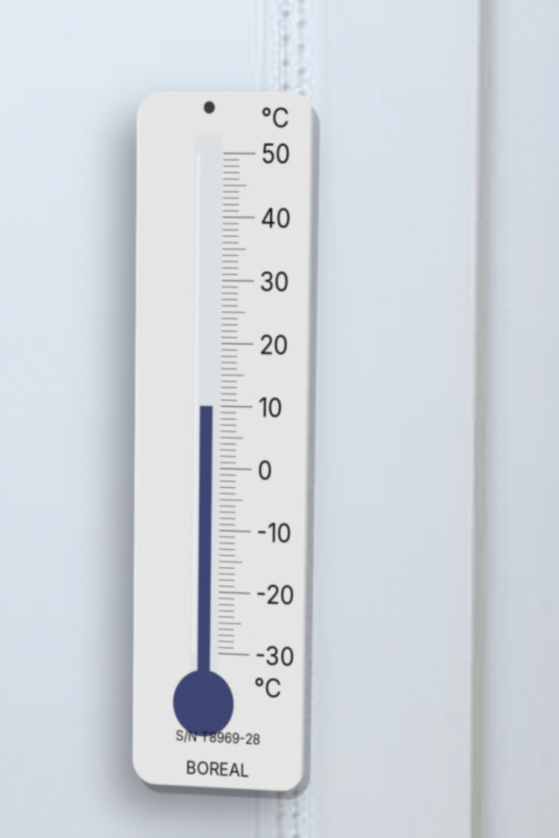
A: 10 °C
